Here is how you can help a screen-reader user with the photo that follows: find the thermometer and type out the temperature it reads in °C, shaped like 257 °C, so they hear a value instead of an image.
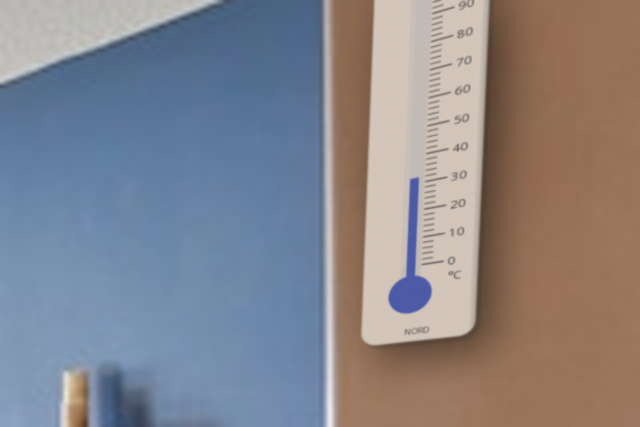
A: 32 °C
